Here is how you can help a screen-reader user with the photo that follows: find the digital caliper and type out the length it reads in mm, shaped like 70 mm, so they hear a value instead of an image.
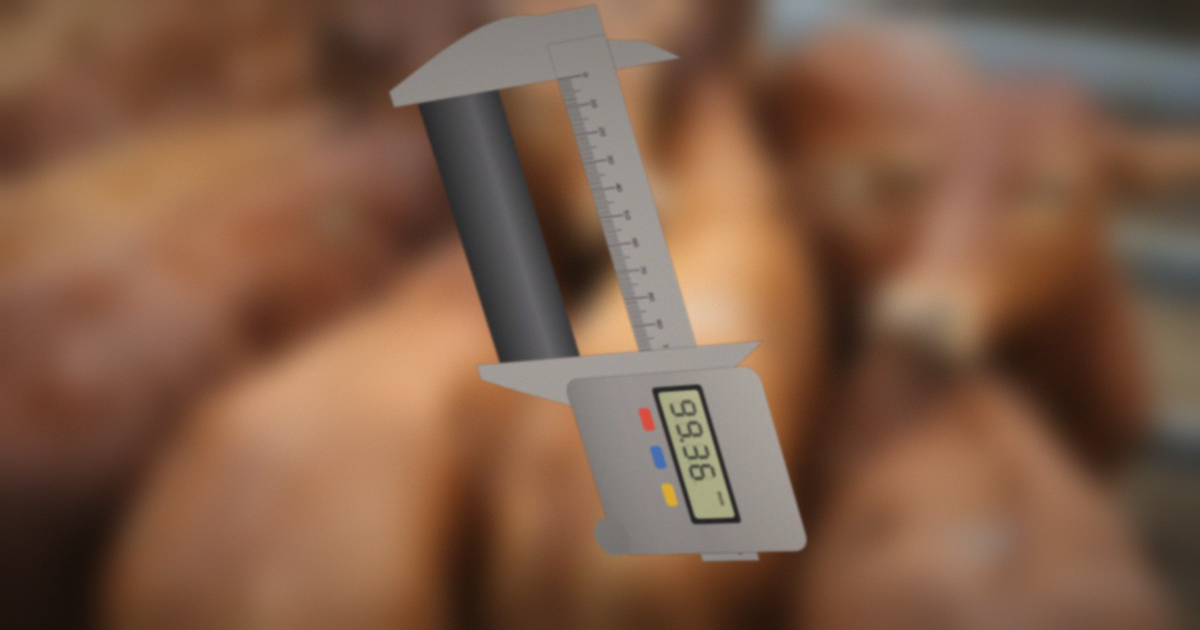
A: 99.36 mm
